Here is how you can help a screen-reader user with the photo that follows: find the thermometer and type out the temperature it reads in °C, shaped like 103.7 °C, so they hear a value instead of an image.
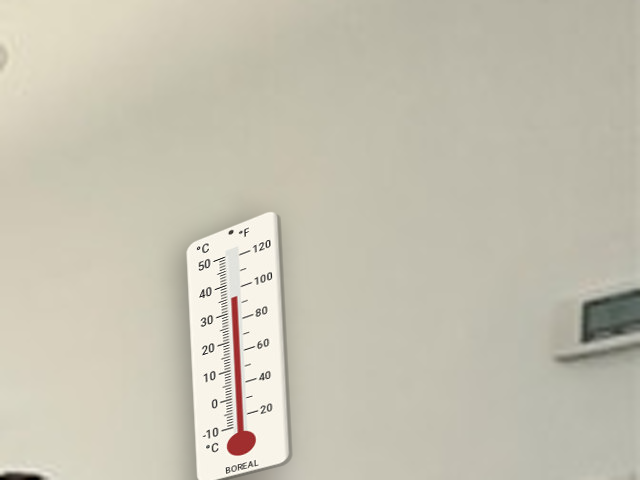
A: 35 °C
